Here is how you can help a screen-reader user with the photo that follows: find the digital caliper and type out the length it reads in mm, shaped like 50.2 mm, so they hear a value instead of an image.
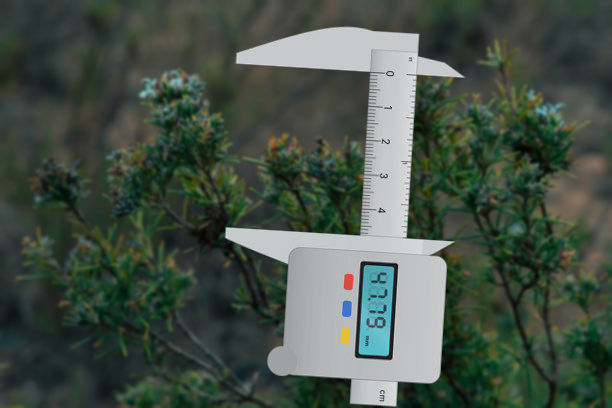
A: 47.79 mm
